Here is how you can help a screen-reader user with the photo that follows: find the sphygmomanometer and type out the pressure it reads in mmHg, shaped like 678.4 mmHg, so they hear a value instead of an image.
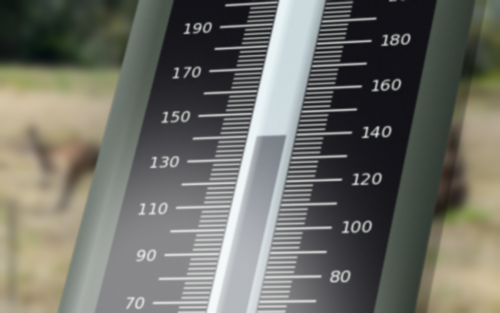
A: 140 mmHg
